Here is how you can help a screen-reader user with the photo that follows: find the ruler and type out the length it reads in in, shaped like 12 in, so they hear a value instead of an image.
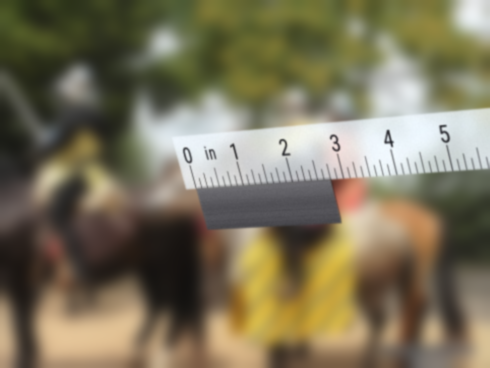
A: 2.75 in
